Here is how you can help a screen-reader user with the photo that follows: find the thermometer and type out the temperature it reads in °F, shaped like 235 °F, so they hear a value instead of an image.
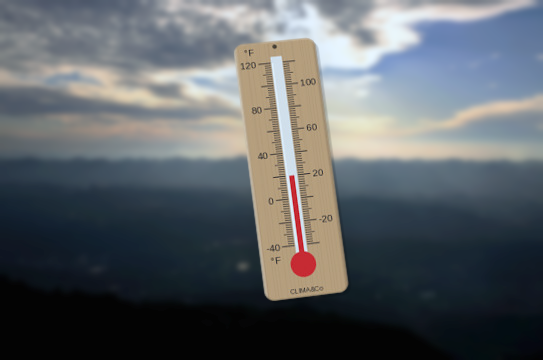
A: 20 °F
